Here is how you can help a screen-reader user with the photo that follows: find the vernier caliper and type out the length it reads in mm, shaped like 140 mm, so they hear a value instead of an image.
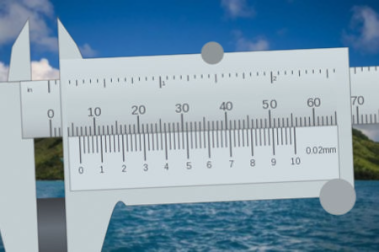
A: 6.5 mm
